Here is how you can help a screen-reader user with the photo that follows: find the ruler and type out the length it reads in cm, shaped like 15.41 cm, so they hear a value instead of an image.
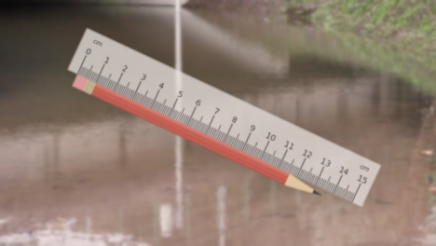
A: 13.5 cm
